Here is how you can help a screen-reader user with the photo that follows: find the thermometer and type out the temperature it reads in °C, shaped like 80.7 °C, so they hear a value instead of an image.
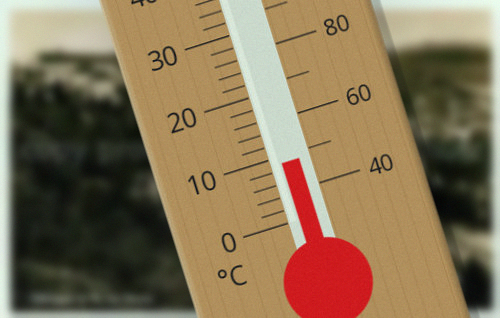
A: 9 °C
